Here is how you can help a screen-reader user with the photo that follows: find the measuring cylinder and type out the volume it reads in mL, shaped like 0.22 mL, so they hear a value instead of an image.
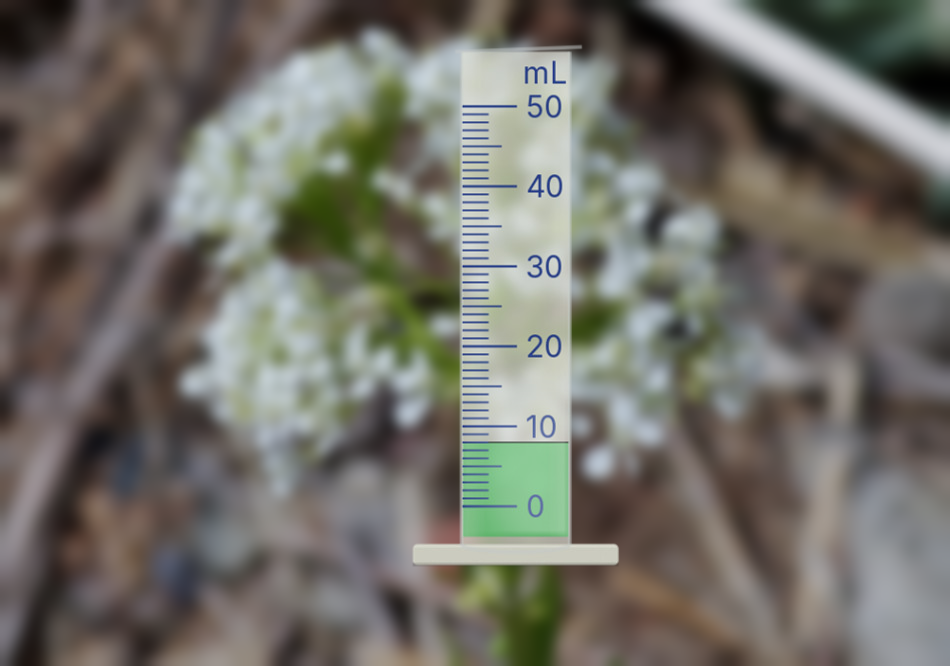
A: 8 mL
